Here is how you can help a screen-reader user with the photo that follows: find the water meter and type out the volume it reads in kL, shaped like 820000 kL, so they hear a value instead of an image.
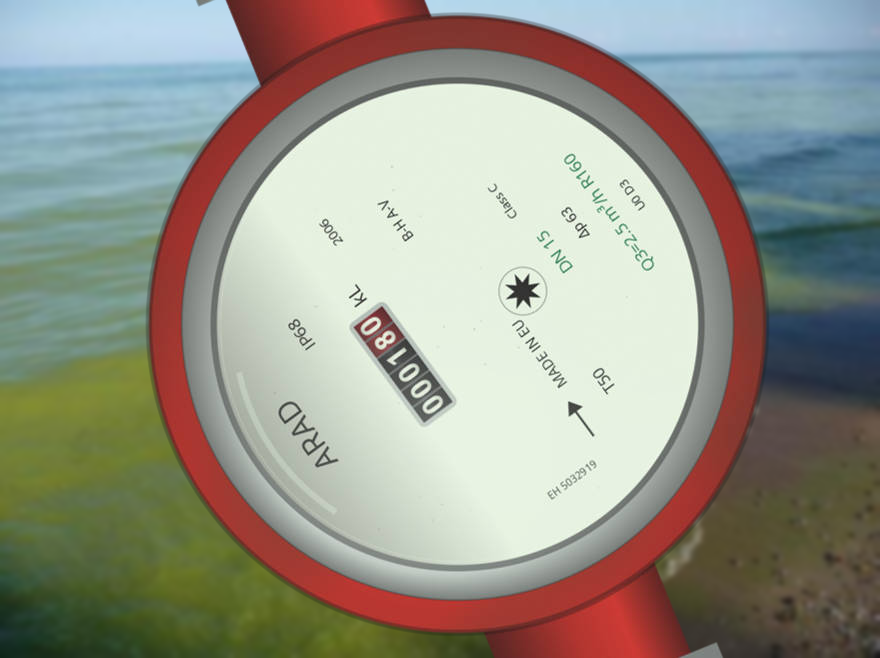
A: 1.80 kL
